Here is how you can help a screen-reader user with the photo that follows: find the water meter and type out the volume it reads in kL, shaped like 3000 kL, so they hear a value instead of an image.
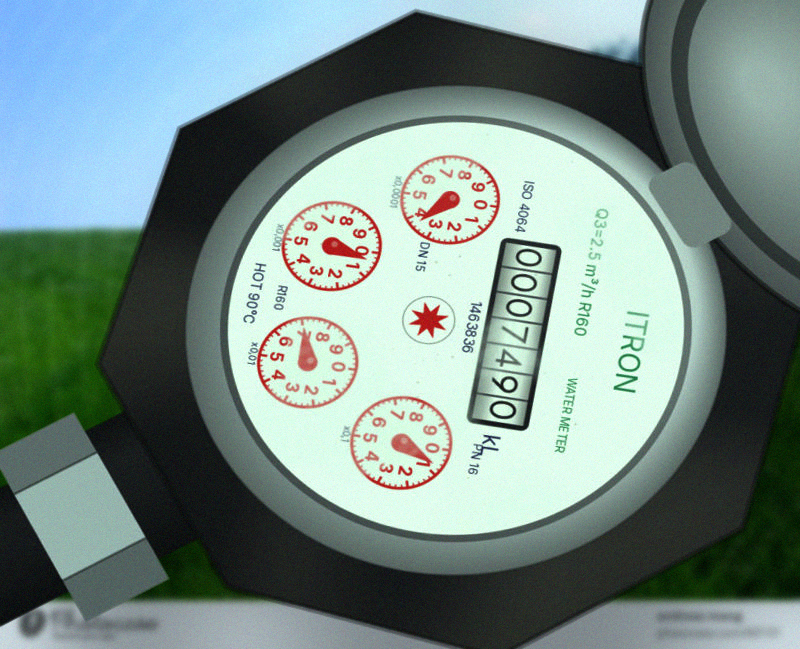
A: 7490.0703 kL
